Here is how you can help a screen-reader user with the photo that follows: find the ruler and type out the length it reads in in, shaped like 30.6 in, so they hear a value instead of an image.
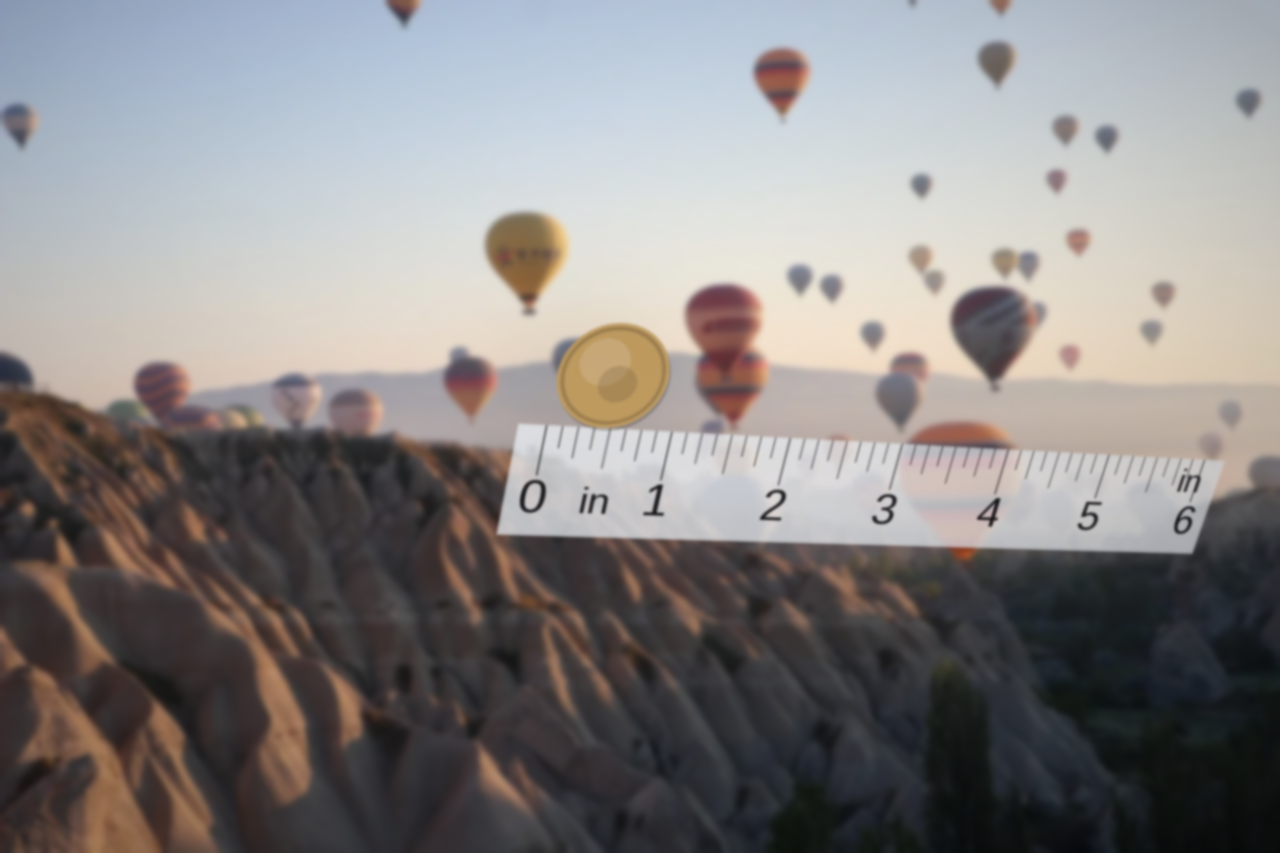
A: 0.875 in
